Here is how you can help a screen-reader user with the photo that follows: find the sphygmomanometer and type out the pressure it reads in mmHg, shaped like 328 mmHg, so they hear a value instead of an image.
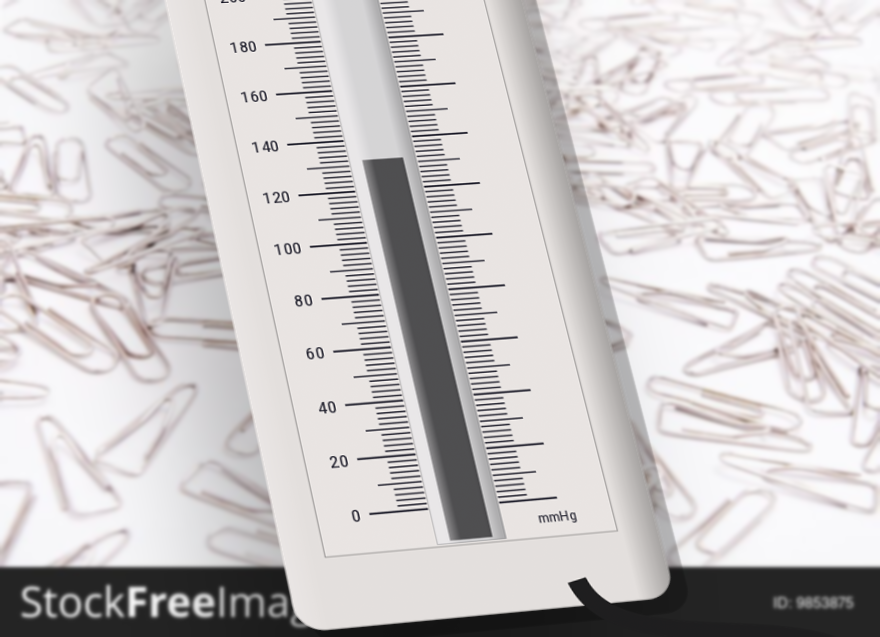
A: 132 mmHg
